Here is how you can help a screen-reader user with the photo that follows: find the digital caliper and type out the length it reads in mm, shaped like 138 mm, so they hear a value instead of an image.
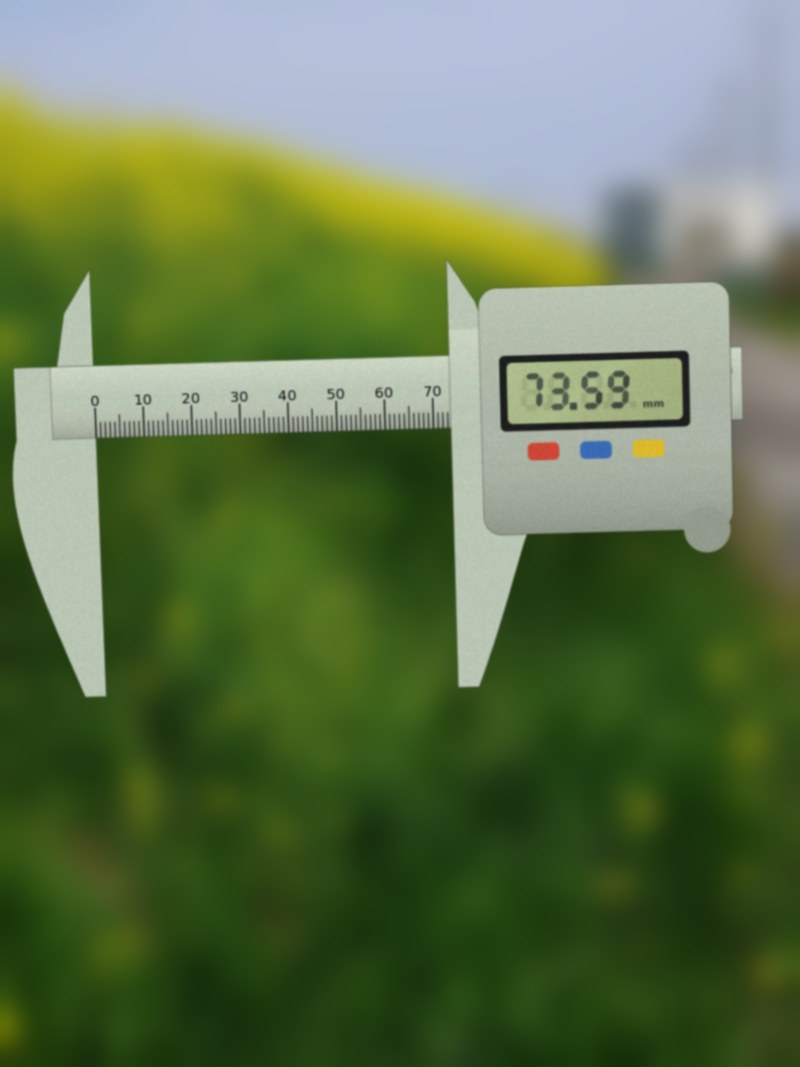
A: 73.59 mm
